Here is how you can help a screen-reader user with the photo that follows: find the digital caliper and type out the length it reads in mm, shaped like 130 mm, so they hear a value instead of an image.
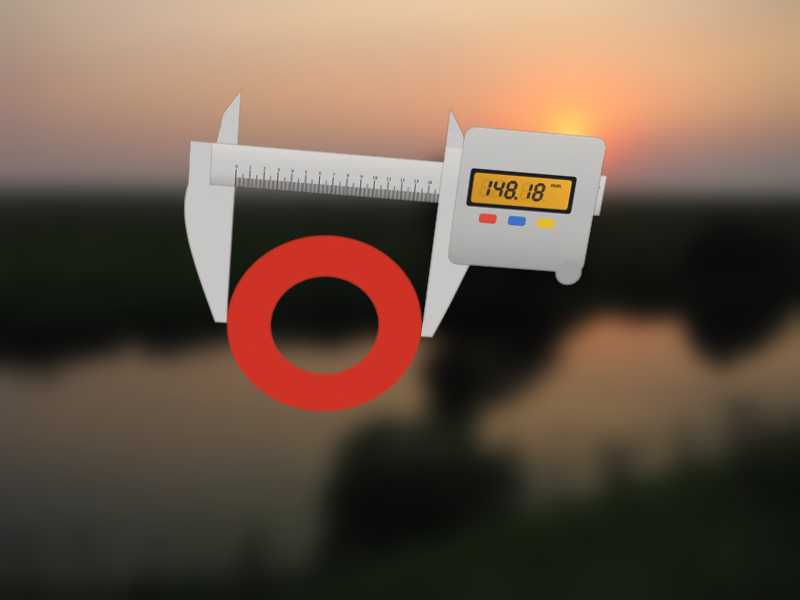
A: 148.18 mm
